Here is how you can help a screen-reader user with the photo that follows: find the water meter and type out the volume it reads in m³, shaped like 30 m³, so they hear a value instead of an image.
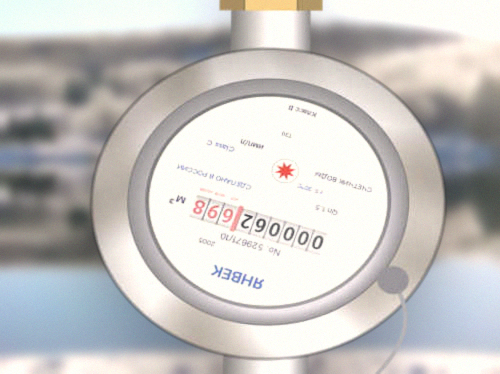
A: 62.698 m³
